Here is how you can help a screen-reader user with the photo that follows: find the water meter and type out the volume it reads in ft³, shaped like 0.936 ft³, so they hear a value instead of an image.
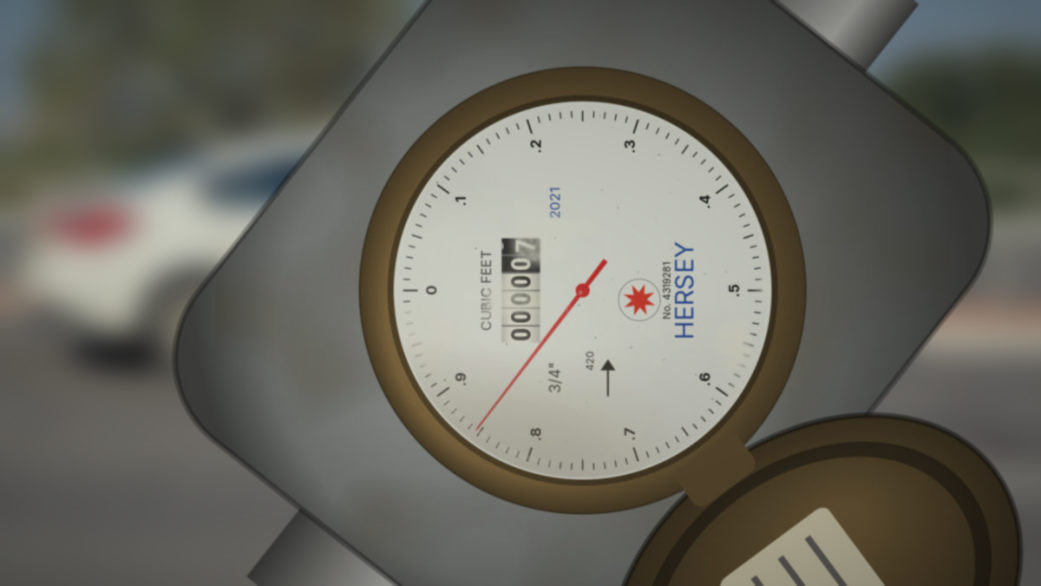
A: 6.85 ft³
